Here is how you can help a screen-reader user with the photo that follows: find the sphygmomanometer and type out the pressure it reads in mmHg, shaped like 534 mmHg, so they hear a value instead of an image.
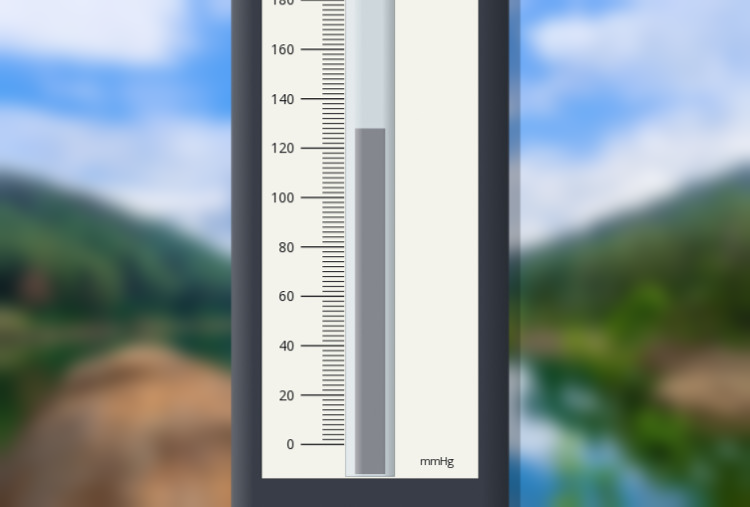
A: 128 mmHg
